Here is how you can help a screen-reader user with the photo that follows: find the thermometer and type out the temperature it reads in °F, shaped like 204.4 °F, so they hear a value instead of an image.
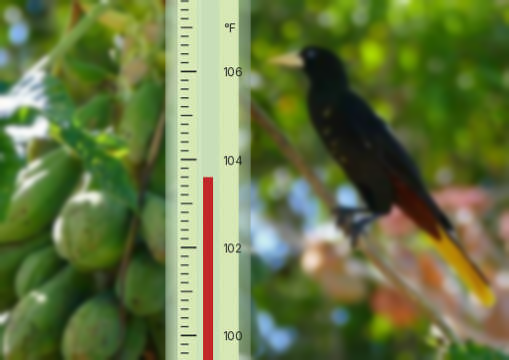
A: 103.6 °F
